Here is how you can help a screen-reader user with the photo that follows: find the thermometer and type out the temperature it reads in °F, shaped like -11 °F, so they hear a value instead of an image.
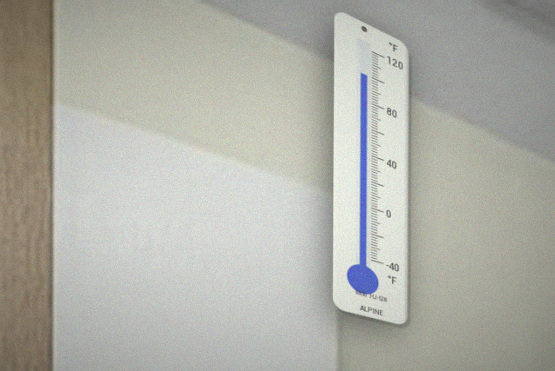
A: 100 °F
